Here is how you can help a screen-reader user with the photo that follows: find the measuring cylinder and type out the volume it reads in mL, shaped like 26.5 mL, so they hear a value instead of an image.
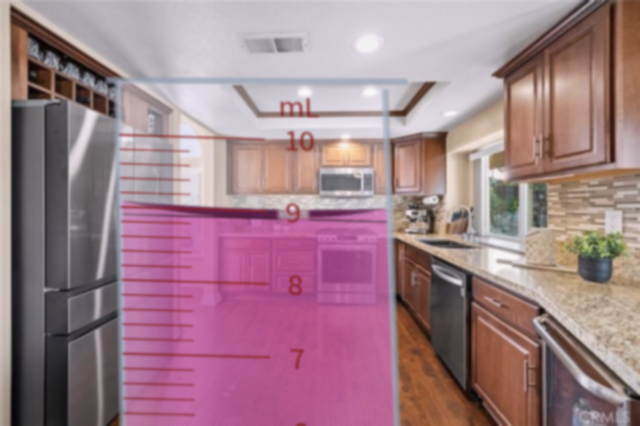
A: 8.9 mL
